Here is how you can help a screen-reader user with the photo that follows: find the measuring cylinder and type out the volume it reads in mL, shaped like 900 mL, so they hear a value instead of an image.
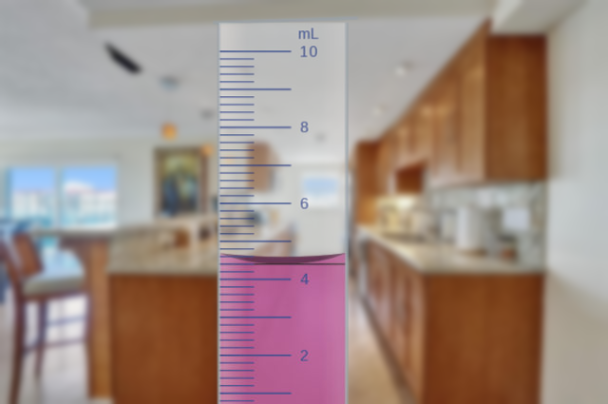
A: 4.4 mL
